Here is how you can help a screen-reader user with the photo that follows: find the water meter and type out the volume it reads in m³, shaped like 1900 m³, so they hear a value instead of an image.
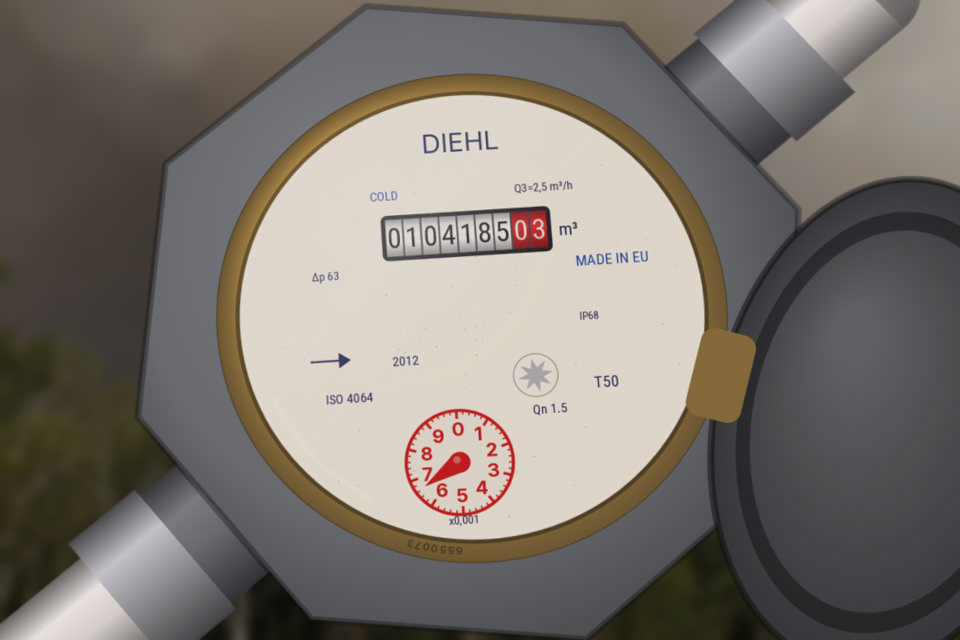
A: 104185.036 m³
